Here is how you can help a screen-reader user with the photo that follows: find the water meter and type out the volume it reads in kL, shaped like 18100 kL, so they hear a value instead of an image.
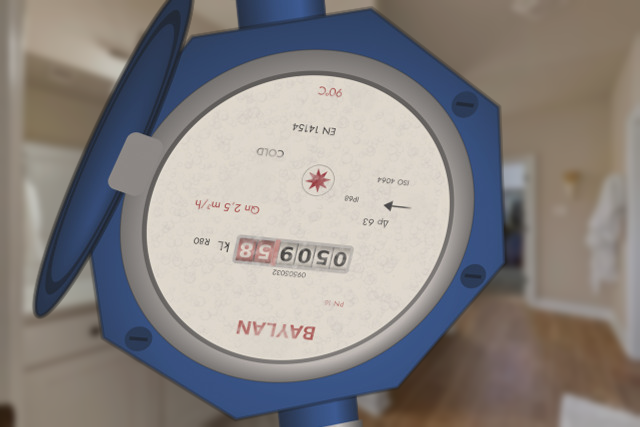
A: 509.58 kL
